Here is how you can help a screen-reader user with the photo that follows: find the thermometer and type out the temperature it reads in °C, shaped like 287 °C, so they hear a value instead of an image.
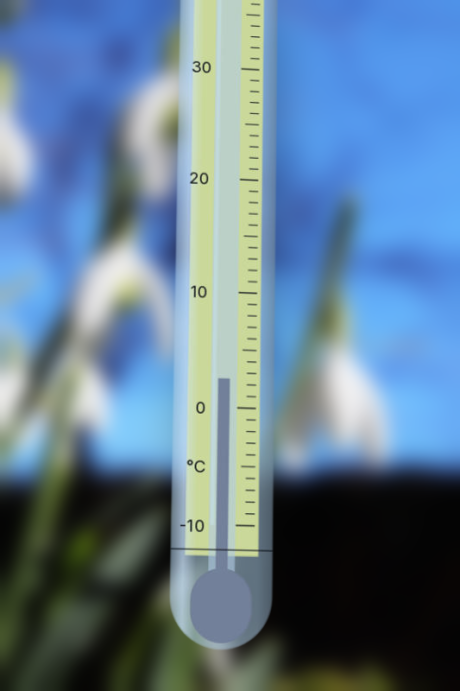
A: 2.5 °C
